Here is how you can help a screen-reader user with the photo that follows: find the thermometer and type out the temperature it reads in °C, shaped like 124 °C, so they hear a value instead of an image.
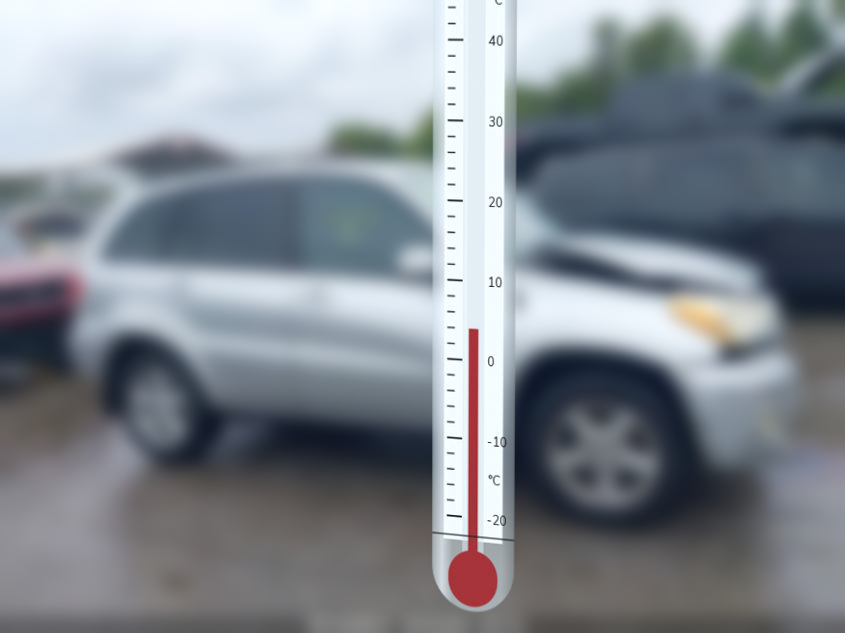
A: 4 °C
